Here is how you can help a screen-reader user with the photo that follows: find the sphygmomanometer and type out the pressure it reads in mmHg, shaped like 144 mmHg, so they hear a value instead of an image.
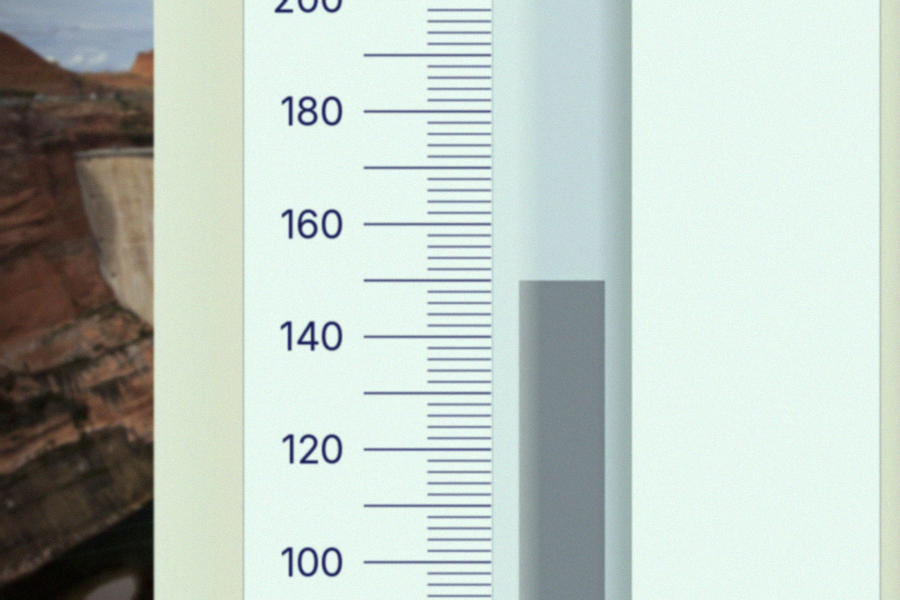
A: 150 mmHg
